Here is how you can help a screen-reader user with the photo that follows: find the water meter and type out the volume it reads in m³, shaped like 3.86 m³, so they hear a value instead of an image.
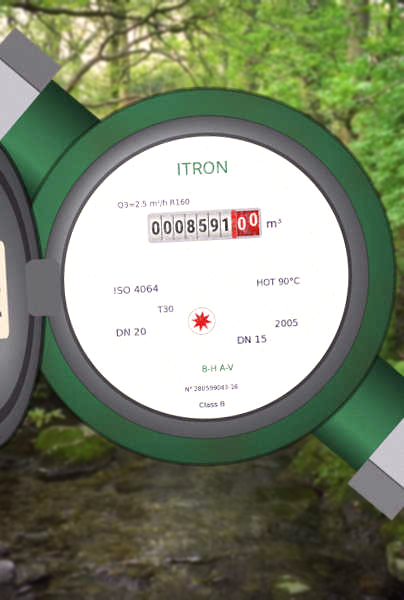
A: 8591.00 m³
